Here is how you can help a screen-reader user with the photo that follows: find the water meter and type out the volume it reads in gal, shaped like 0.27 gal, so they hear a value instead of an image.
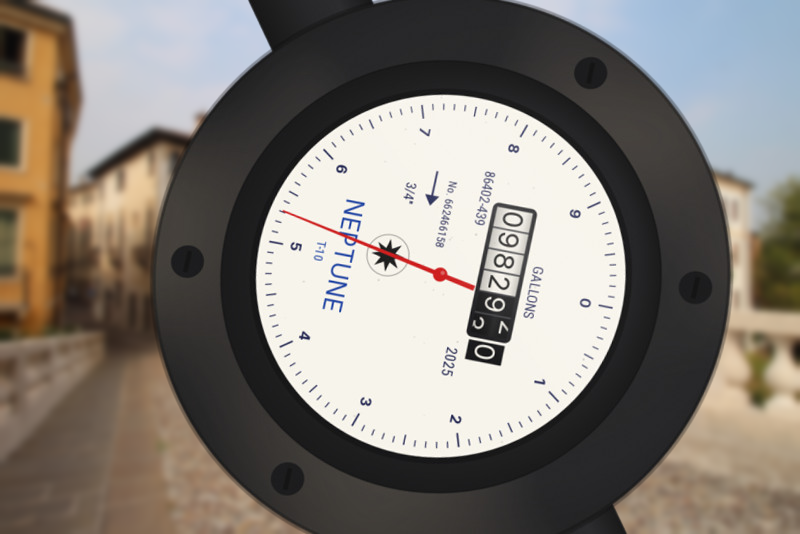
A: 982925.3 gal
